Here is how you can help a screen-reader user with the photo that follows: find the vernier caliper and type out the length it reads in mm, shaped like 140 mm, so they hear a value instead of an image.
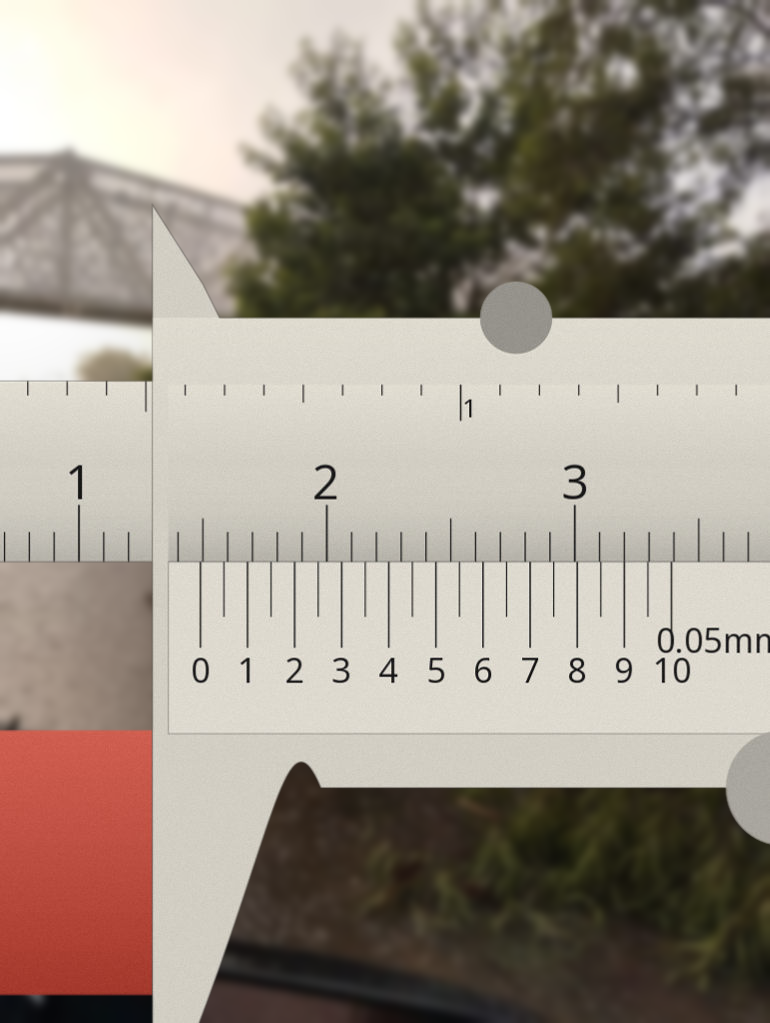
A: 14.90 mm
